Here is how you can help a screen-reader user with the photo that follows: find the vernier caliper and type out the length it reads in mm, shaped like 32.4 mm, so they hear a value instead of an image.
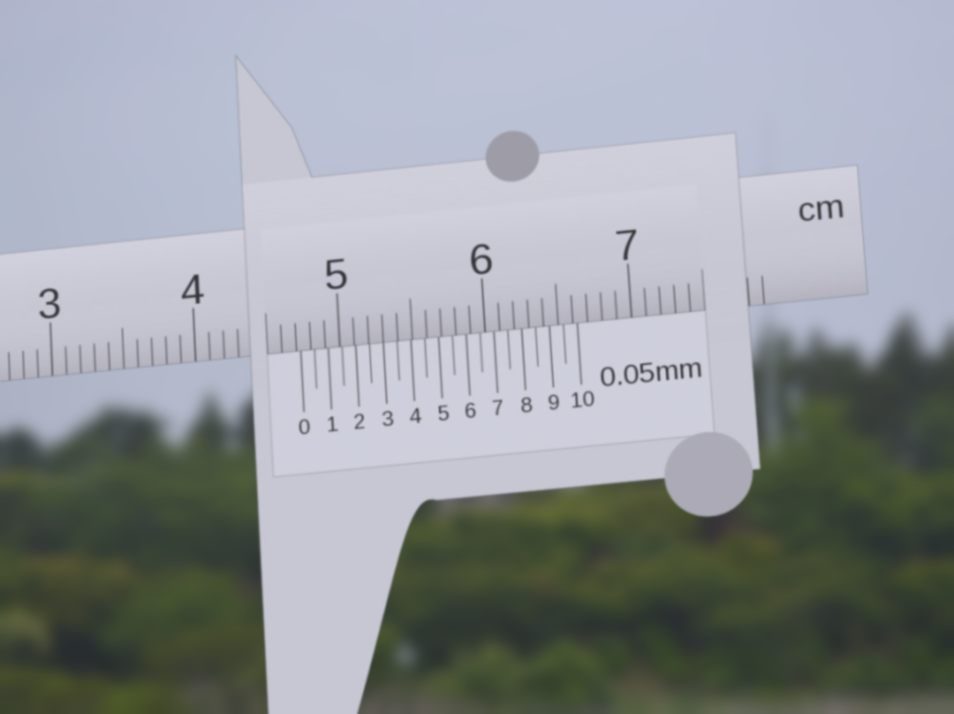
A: 47.3 mm
